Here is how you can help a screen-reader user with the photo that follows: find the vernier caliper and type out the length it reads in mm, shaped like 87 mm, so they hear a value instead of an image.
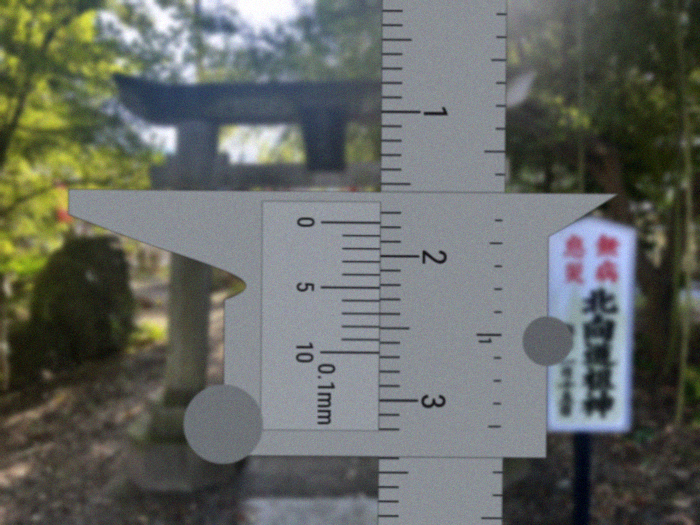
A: 17.7 mm
